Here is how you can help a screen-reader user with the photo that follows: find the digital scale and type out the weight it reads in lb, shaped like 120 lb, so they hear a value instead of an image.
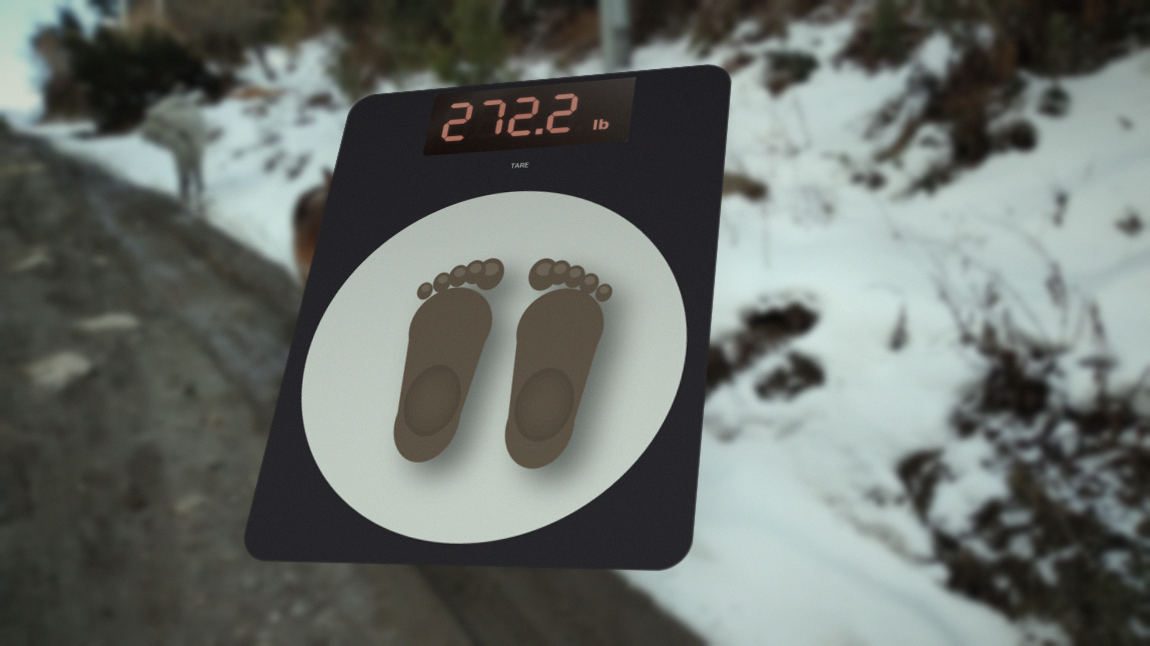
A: 272.2 lb
